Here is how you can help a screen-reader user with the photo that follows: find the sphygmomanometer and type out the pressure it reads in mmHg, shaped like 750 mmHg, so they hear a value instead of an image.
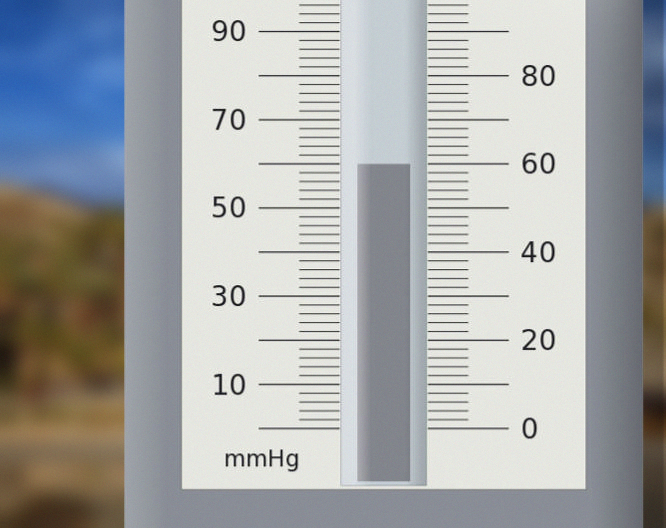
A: 60 mmHg
